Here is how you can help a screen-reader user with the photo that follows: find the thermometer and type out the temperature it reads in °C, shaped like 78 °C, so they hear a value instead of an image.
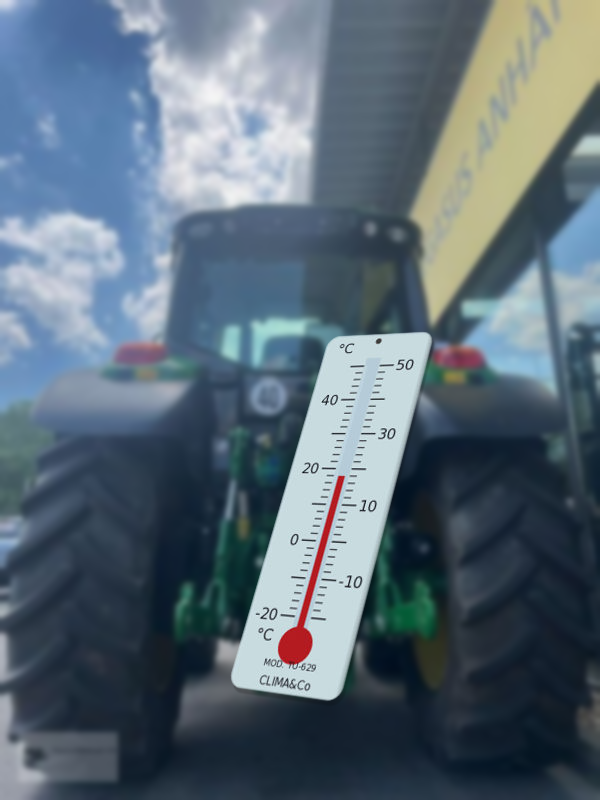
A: 18 °C
